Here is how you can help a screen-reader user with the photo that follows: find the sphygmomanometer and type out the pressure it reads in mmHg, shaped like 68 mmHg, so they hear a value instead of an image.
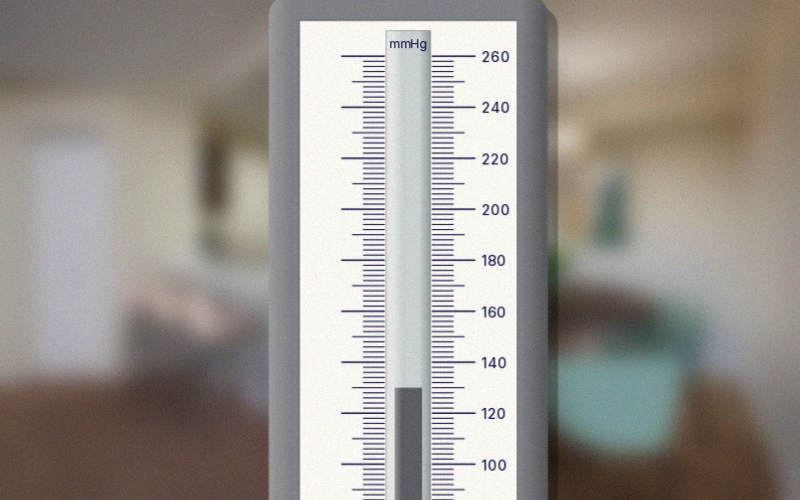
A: 130 mmHg
